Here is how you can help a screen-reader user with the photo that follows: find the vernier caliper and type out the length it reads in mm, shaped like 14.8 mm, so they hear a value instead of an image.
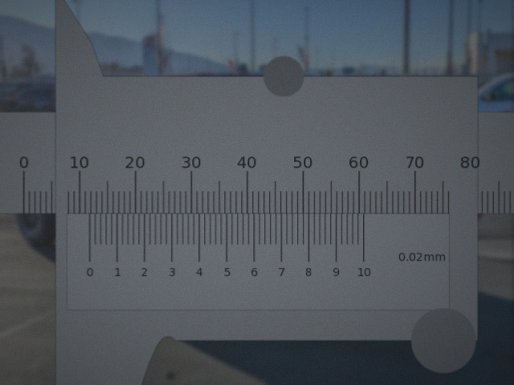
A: 11.8 mm
